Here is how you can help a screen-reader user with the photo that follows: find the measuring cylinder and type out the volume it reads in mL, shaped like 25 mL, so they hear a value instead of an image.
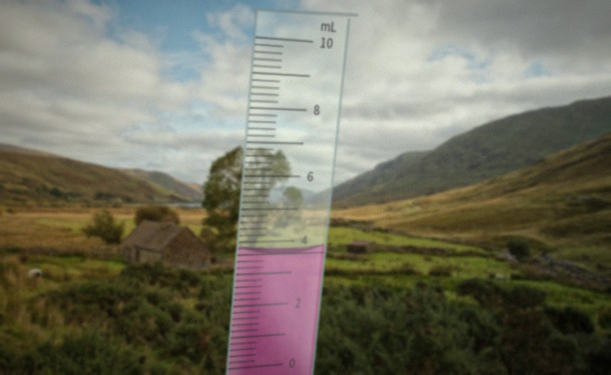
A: 3.6 mL
